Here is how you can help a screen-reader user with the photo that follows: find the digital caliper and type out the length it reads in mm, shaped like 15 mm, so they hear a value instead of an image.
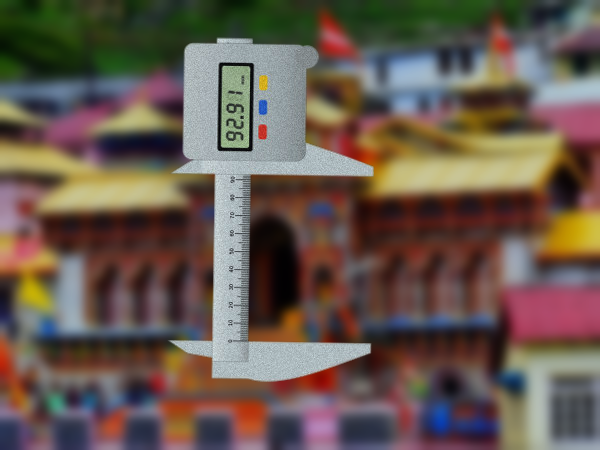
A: 92.91 mm
